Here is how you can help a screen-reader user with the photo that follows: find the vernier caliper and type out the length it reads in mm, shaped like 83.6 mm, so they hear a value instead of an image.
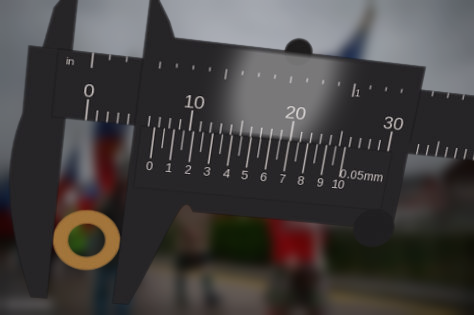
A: 6.6 mm
